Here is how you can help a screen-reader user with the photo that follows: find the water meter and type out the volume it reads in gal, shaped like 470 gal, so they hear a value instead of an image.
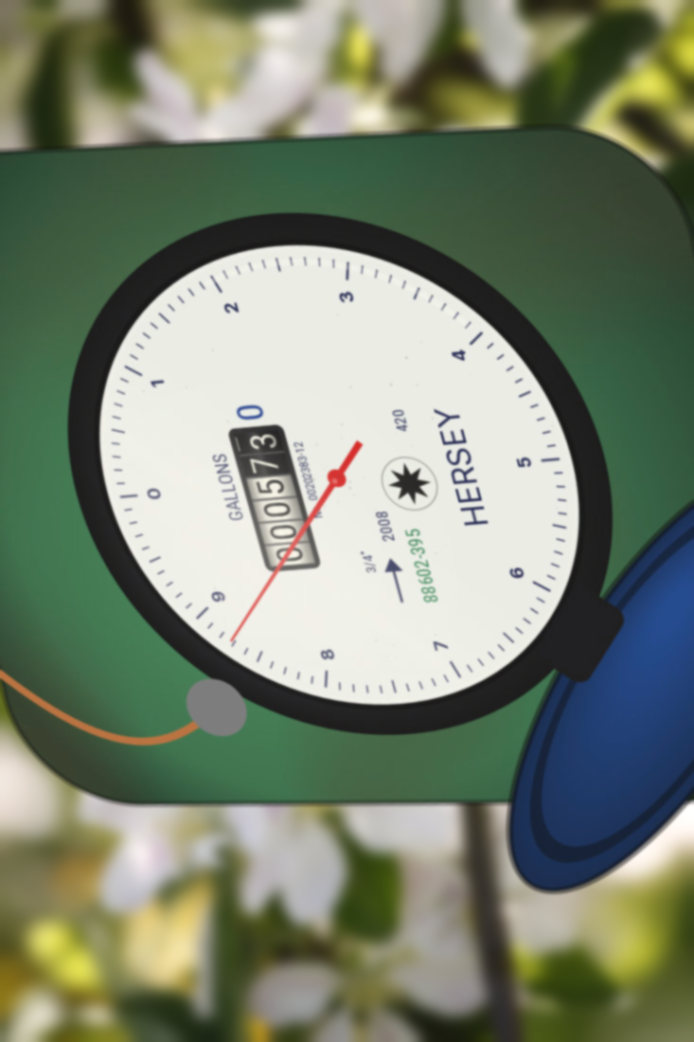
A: 5728.7 gal
